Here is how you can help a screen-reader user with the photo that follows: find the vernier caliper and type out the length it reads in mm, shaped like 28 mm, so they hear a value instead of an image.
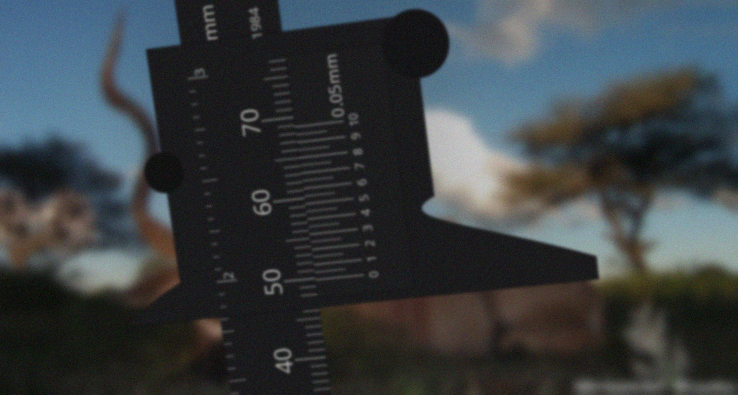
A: 49.8 mm
